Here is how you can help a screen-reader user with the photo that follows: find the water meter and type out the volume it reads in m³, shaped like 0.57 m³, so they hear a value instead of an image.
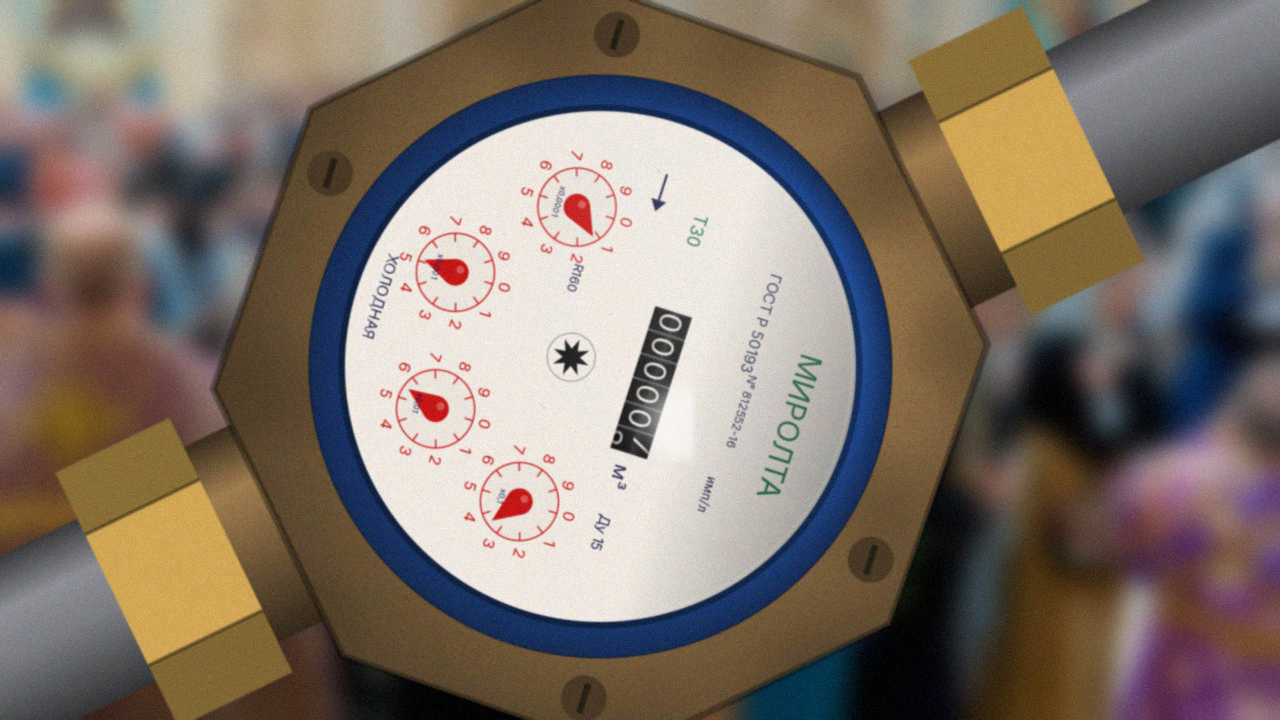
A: 7.3551 m³
